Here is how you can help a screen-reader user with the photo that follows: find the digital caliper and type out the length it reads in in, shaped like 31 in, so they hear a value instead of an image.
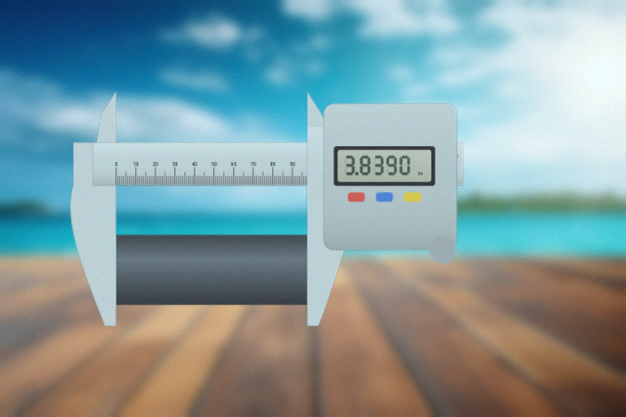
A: 3.8390 in
